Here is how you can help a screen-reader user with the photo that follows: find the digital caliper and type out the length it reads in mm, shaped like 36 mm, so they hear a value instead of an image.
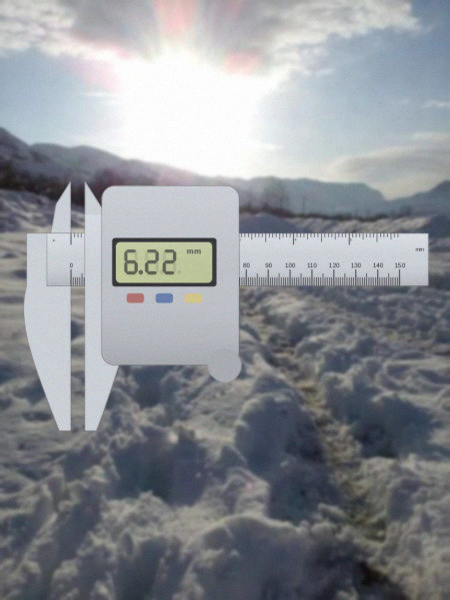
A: 6.22 mm
